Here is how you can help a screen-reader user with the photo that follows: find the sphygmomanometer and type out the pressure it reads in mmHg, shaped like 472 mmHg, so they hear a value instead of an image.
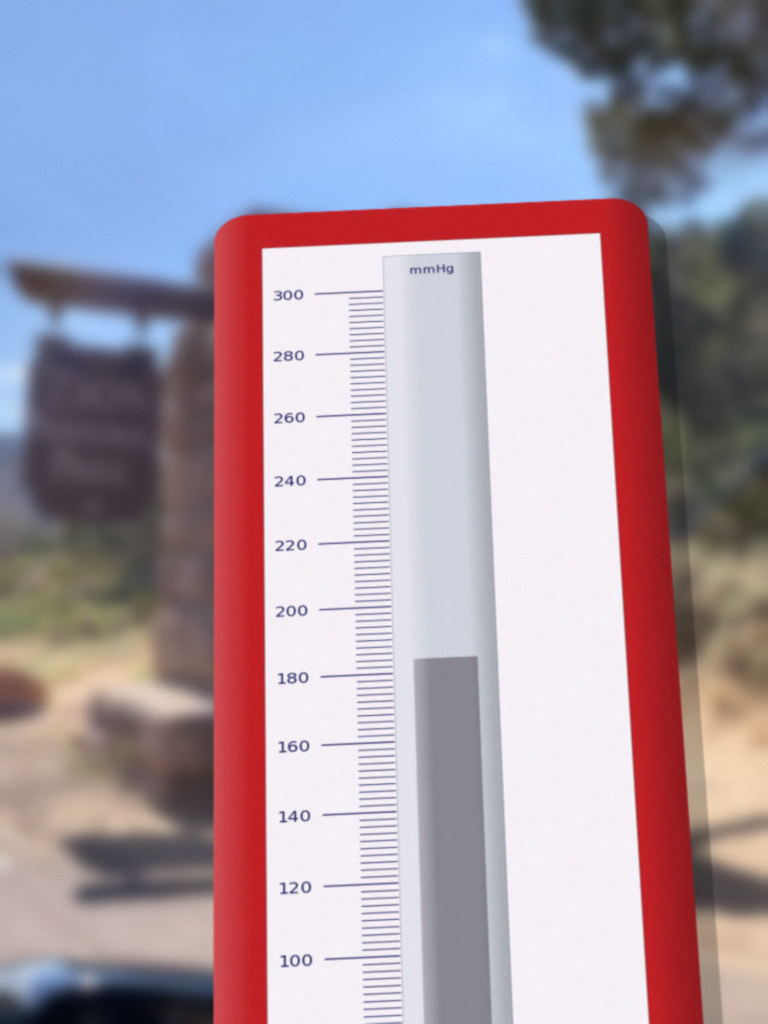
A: 184 mmHg
